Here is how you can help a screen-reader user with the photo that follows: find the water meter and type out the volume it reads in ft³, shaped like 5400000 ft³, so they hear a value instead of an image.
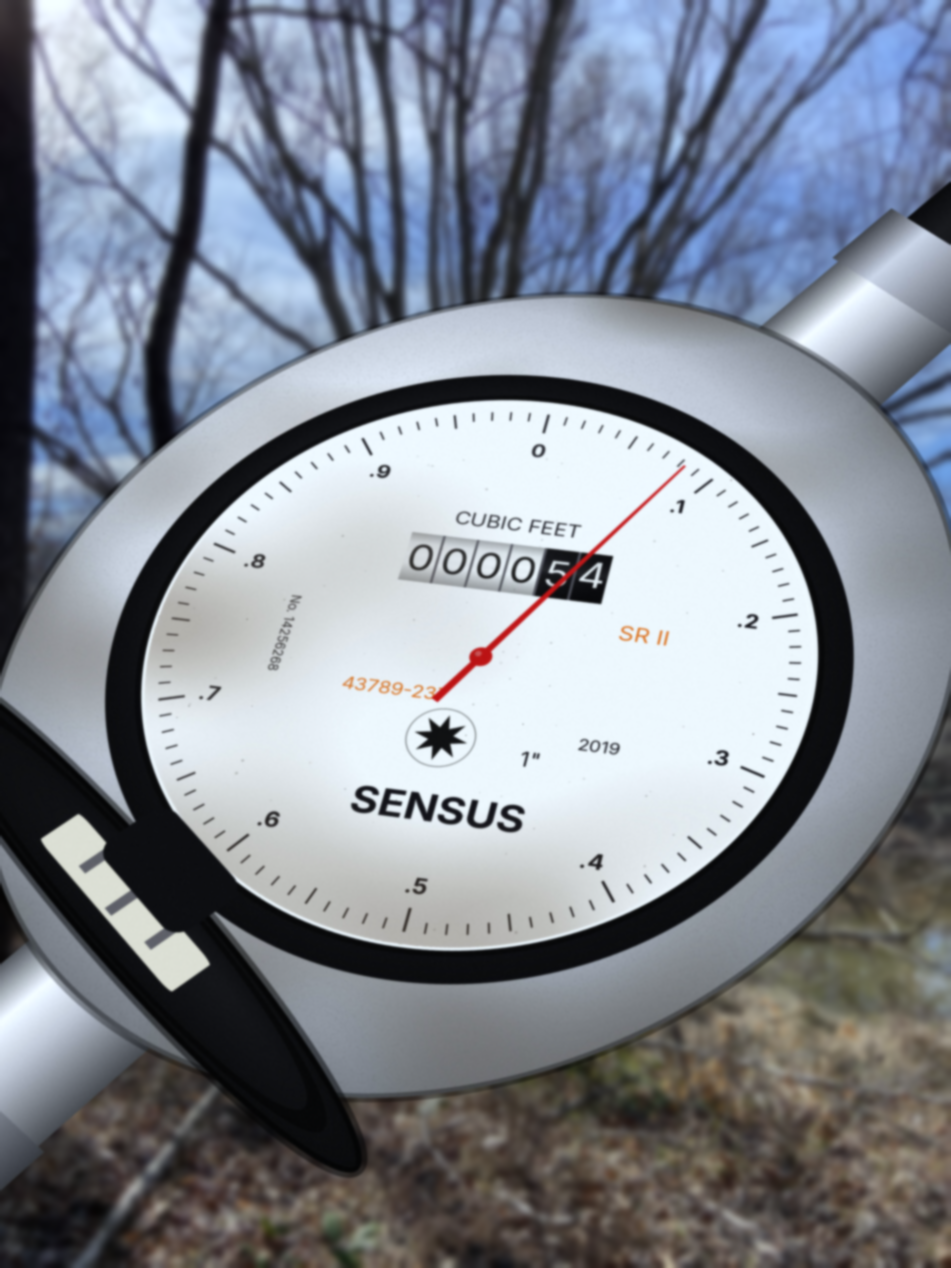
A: 54.08 ft³
